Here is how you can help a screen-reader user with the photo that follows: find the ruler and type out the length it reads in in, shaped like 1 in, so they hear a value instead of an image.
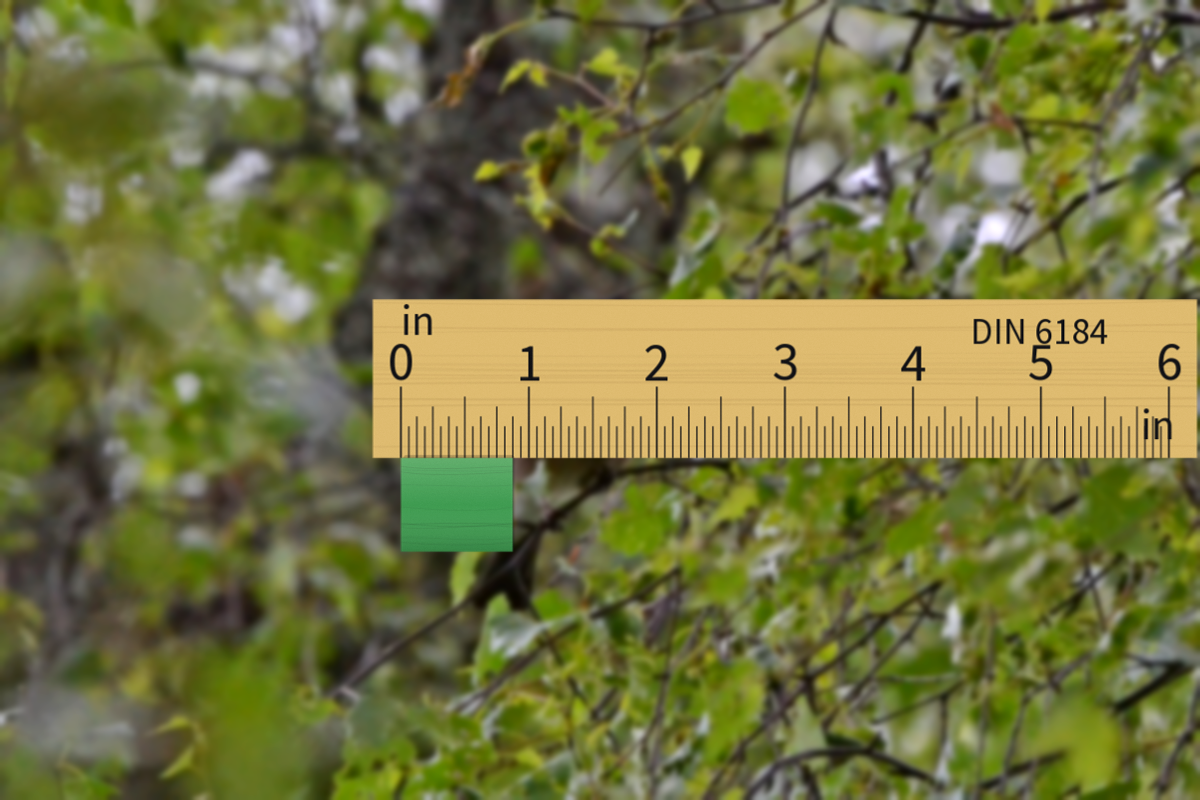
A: 0.875 in
